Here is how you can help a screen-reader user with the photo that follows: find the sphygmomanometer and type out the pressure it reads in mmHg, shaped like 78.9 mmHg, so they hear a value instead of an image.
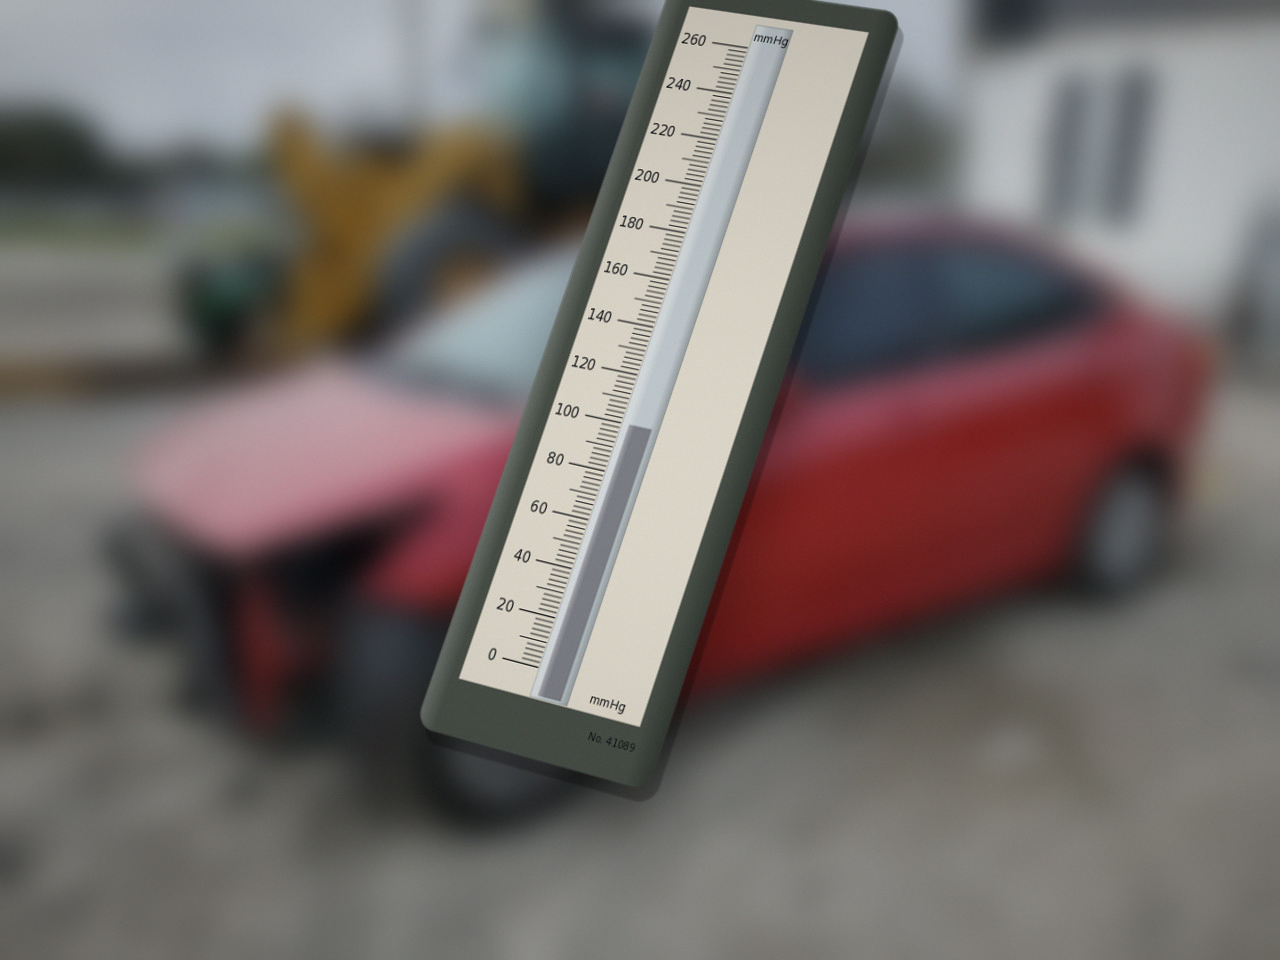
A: 100 mmHg
